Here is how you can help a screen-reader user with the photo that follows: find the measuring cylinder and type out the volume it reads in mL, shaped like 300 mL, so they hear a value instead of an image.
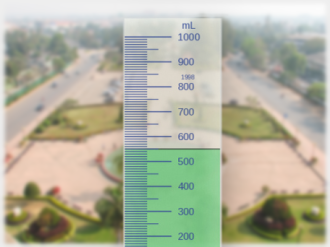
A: 550 mL
